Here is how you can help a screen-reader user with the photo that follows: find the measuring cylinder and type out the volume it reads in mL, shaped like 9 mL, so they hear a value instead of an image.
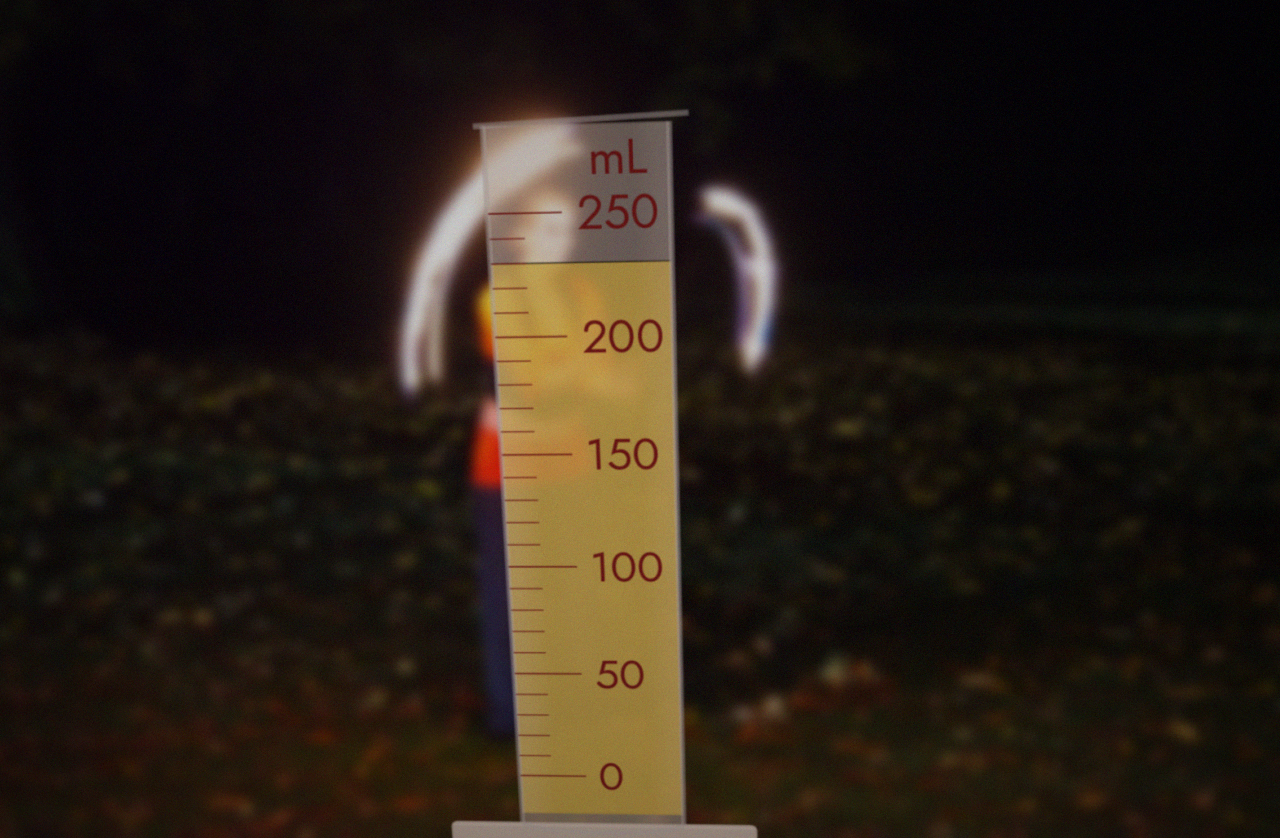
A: 230 mL
